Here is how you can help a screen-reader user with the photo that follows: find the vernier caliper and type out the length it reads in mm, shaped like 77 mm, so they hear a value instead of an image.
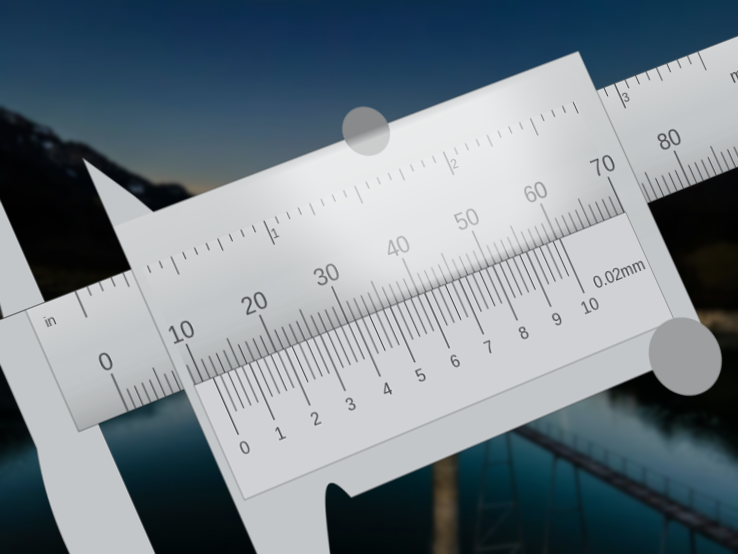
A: 11.4 mm
